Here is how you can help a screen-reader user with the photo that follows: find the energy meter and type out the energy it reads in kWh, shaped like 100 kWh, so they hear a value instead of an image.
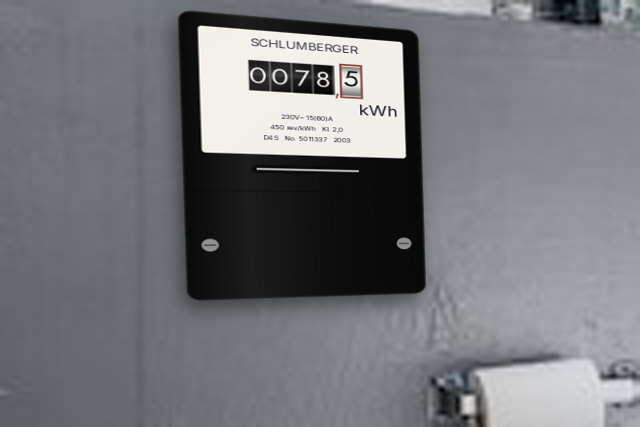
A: 78.5 kWh
